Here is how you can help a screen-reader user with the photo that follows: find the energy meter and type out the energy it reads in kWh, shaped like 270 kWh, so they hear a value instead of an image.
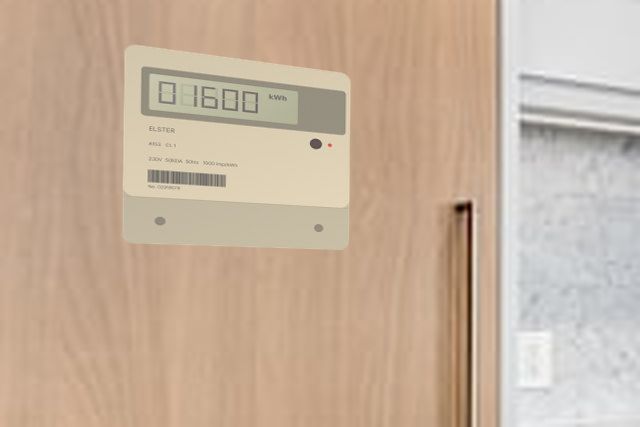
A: 1600 kWh
